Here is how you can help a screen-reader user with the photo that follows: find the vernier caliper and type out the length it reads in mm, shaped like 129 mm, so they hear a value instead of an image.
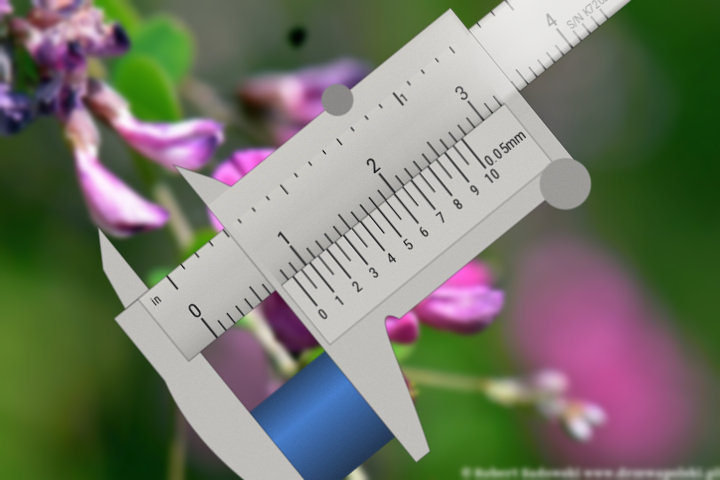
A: 8.5 mm
